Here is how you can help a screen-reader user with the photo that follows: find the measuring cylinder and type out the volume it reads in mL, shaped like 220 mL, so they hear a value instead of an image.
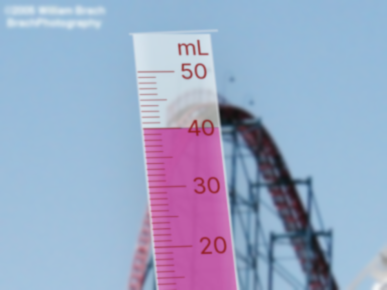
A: 40 mL
